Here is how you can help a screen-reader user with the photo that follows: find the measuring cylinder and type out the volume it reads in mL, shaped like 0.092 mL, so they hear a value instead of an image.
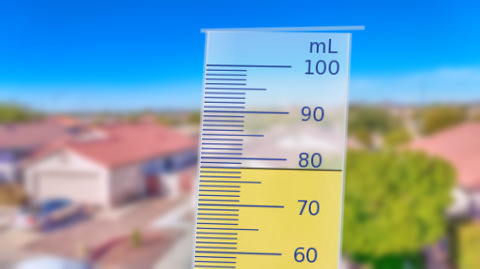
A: 78 mL
